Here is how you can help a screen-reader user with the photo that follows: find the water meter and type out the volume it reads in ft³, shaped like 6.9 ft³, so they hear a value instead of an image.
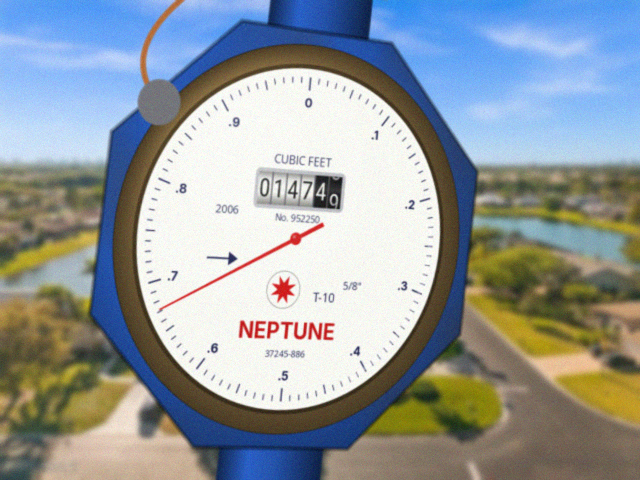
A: 14748.67 ft³
